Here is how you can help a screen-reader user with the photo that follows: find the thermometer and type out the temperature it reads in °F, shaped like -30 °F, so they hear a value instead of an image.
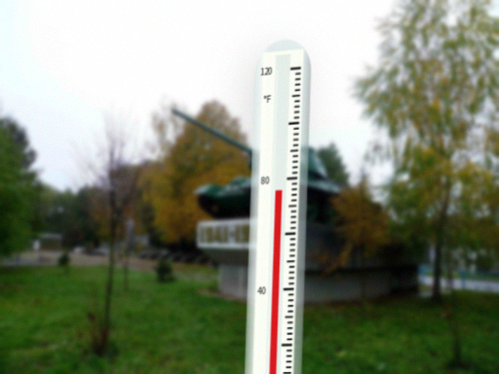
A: 76 °F
